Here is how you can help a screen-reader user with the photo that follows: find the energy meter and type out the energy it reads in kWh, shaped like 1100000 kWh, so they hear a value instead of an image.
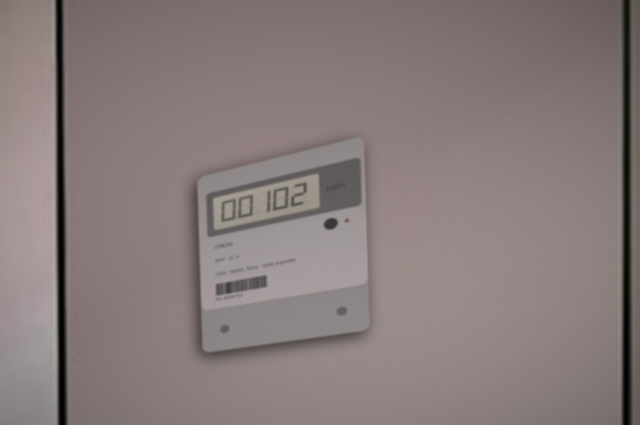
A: 102 kWh
